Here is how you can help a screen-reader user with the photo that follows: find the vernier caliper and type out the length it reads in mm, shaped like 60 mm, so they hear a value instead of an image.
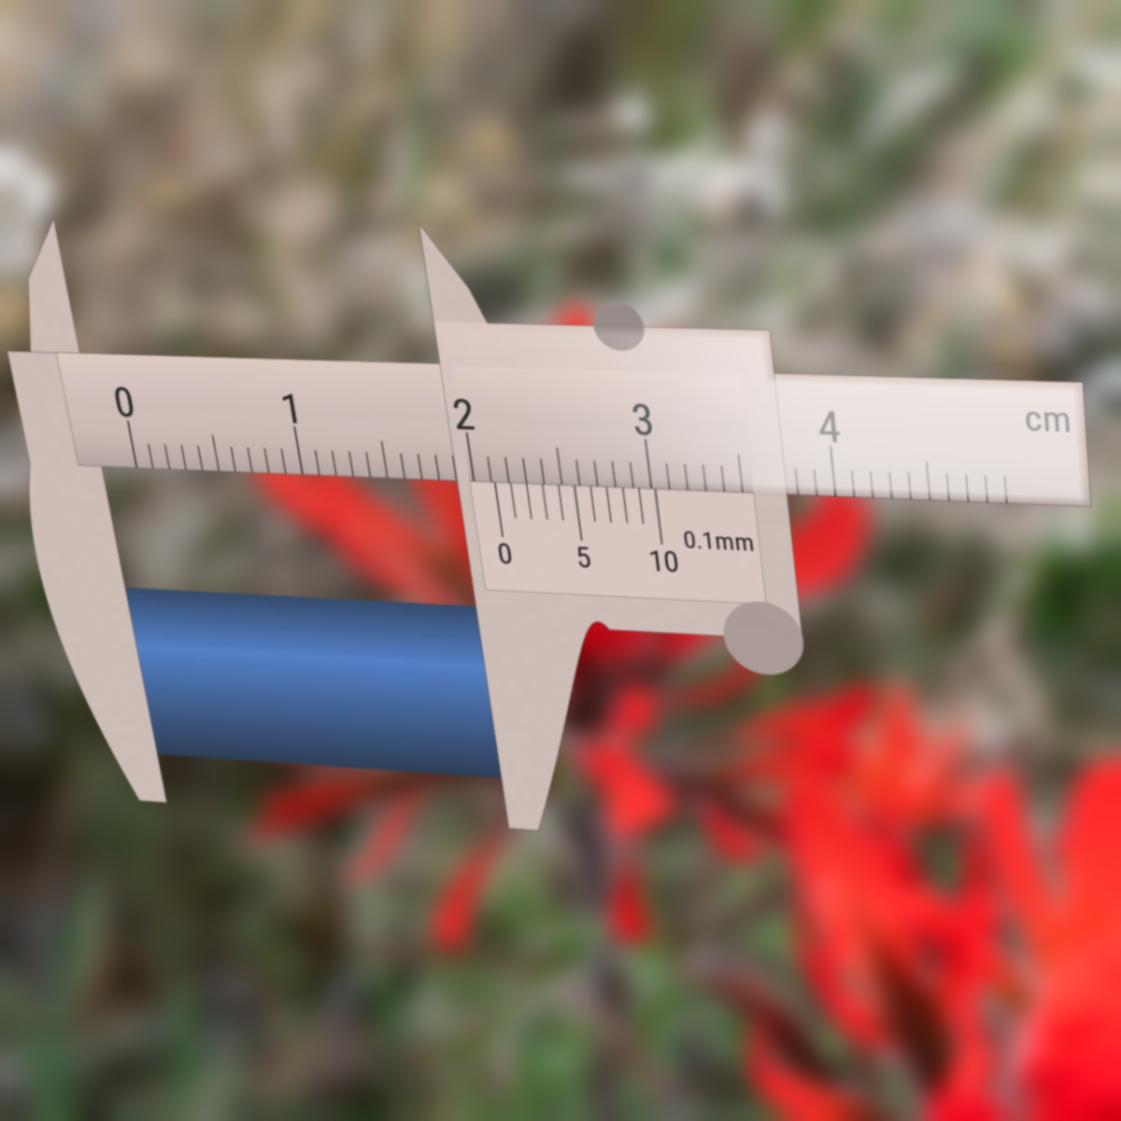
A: 21.2 mm
